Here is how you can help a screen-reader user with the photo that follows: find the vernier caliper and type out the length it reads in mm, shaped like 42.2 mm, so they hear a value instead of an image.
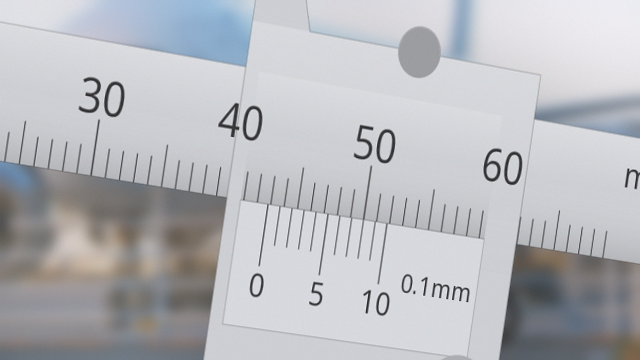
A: 42.8 mm
